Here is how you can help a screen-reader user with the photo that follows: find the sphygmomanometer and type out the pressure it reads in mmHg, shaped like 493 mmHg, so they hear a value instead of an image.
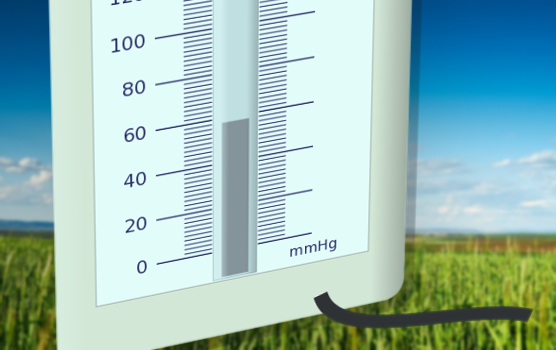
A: 58 mmHg
